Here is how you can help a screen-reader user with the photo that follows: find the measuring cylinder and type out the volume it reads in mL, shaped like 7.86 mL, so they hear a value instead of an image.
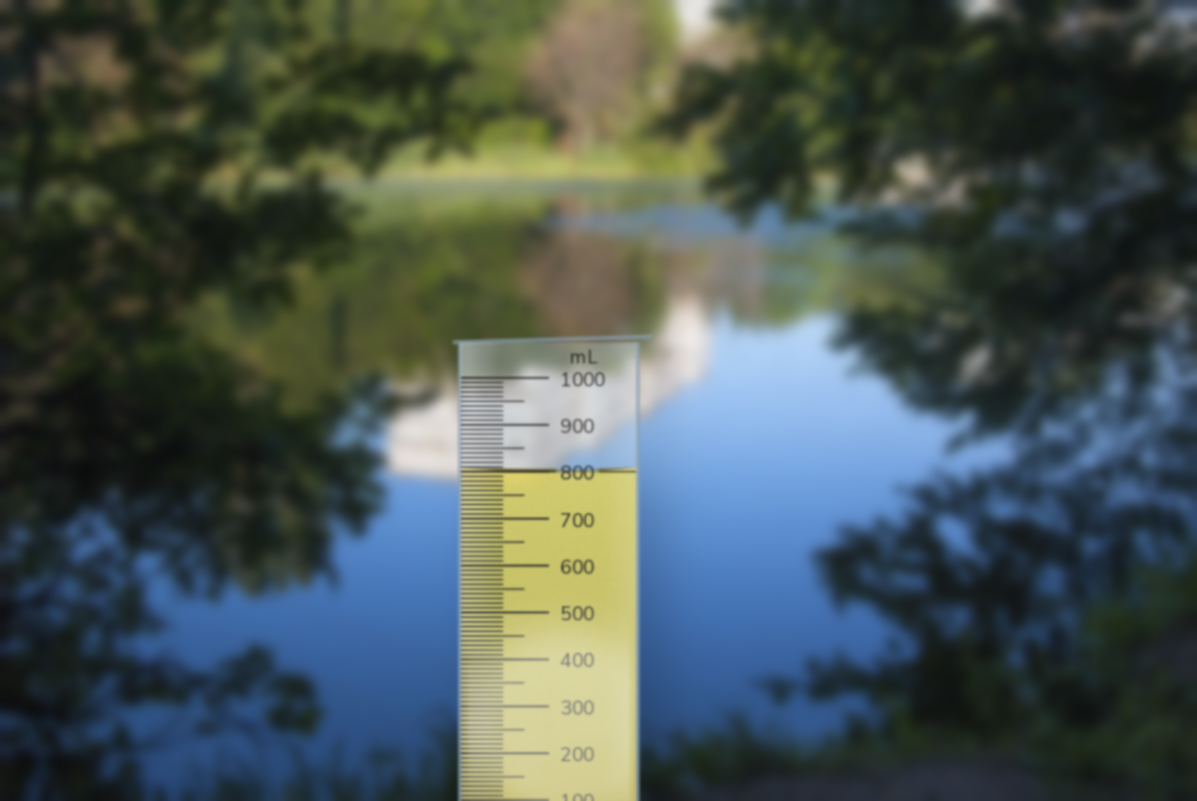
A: 800 mL
